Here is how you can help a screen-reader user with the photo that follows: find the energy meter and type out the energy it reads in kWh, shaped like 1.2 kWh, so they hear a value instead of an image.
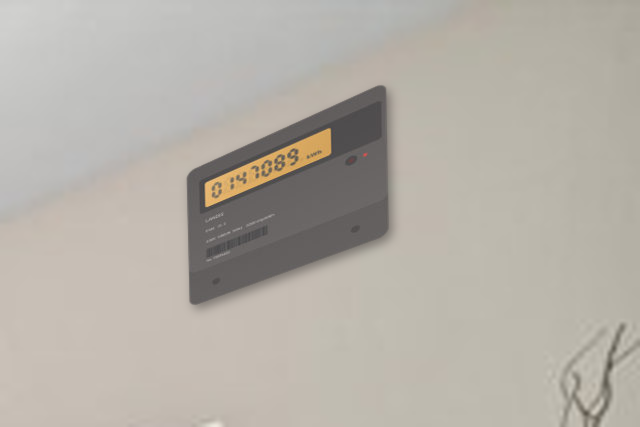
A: 147089 kWh
